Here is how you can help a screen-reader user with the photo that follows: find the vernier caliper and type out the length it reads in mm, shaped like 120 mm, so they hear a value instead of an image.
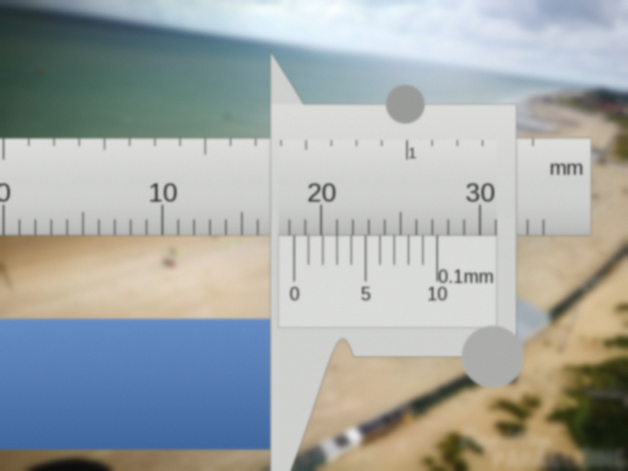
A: 18.3 mm
